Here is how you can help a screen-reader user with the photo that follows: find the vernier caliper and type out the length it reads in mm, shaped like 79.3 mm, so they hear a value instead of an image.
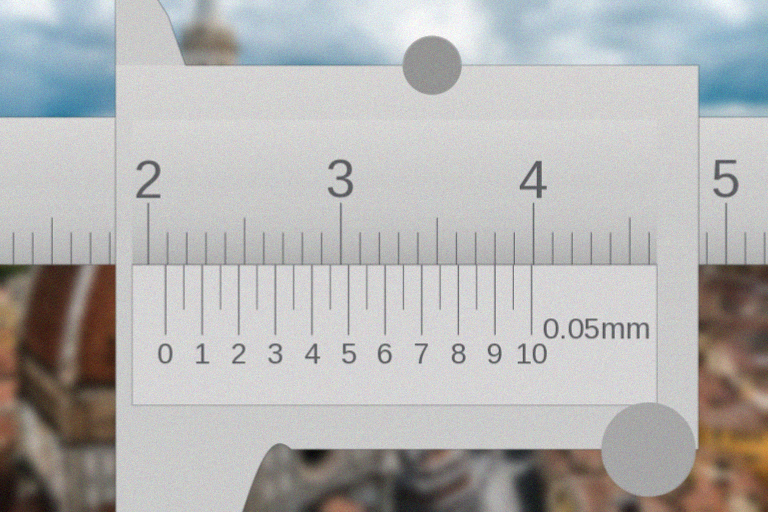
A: 20.9 mm
